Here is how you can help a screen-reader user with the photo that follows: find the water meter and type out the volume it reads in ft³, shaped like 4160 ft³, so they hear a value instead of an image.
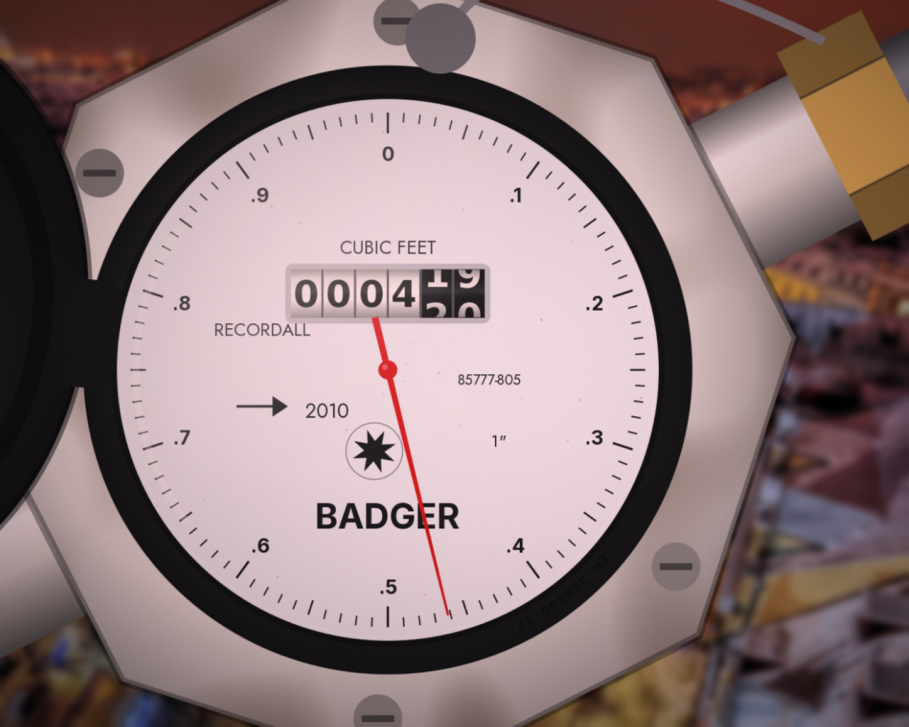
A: 419.46 ft³
